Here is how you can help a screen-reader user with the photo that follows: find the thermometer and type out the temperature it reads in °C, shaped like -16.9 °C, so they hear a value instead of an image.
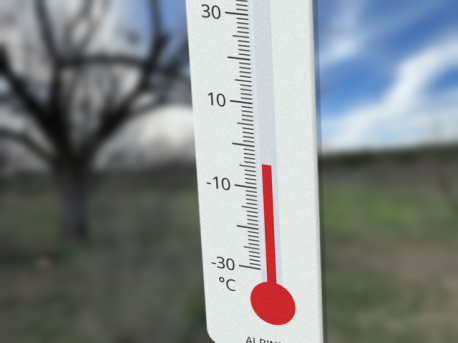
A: -4 °C
